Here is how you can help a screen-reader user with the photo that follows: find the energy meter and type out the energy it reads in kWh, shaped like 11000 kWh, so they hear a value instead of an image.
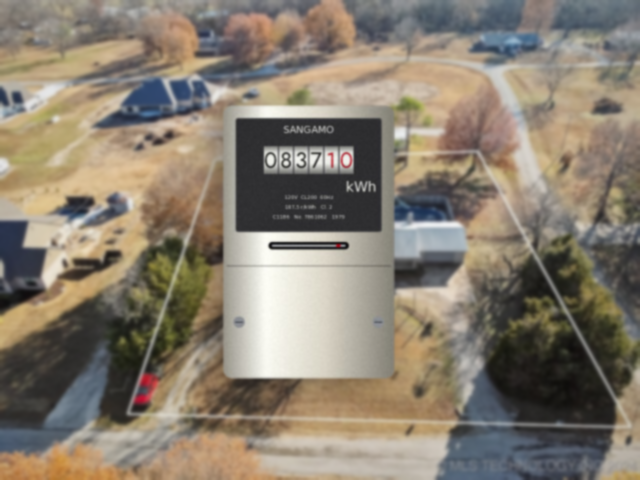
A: 837.10 kWh
